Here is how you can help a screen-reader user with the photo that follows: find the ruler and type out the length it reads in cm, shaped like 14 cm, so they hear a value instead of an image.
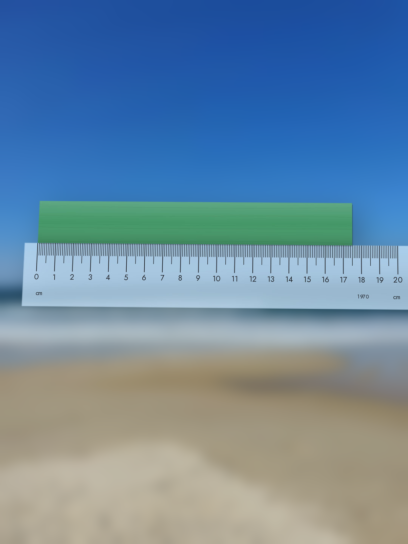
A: 17.5 cm
